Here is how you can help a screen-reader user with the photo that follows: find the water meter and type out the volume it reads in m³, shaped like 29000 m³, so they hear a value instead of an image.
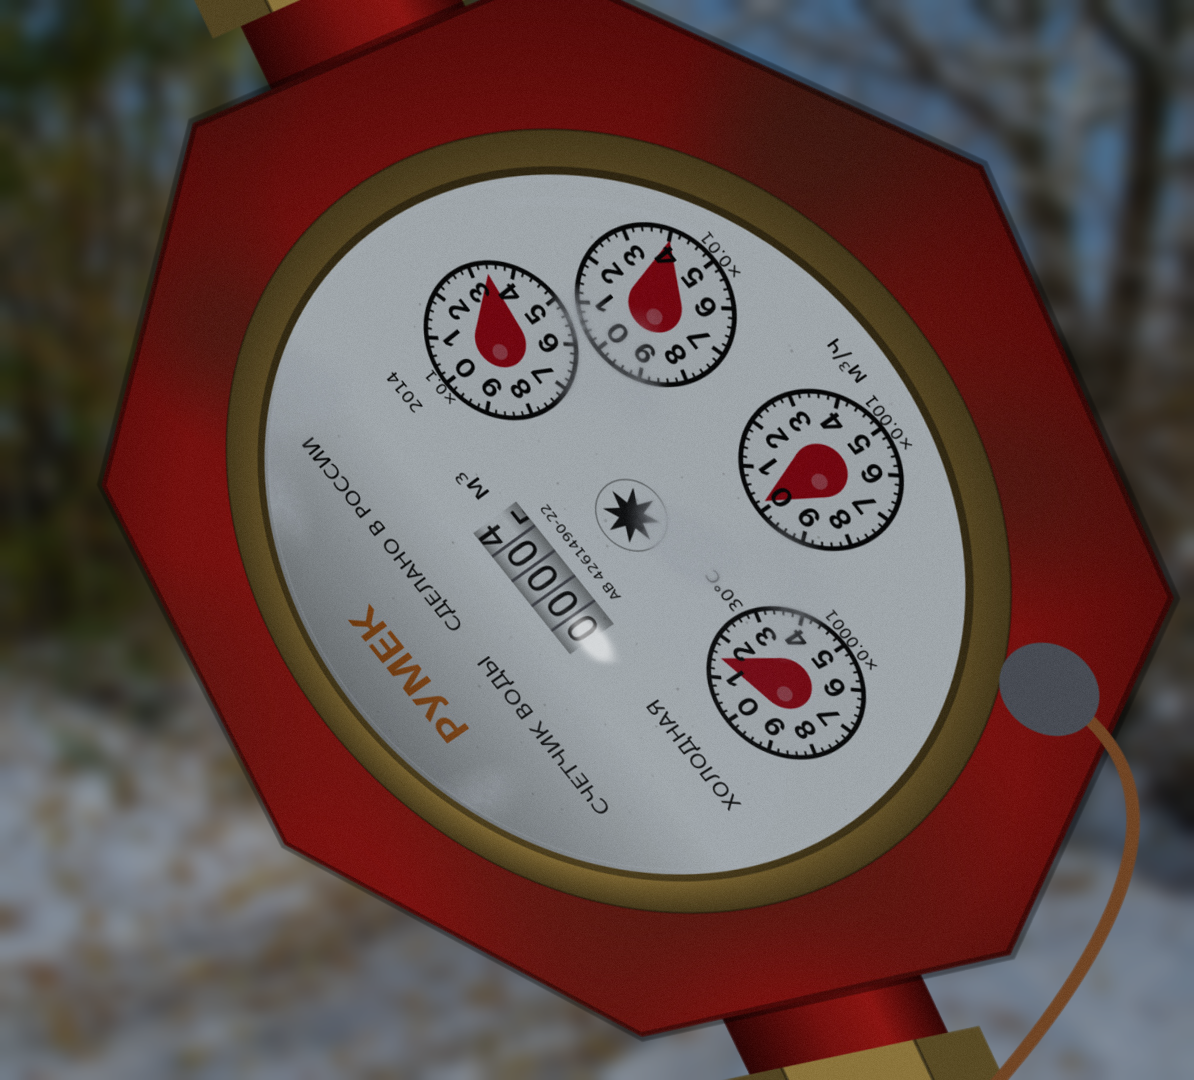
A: 4.3401 m³
